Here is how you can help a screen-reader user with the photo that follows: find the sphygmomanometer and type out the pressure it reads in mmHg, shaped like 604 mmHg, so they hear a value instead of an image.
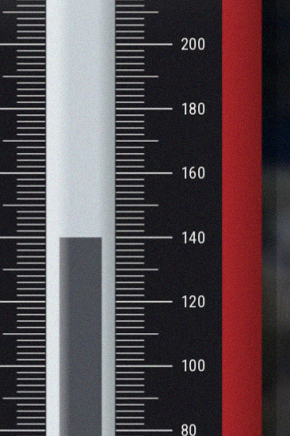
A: 140 mmHg
